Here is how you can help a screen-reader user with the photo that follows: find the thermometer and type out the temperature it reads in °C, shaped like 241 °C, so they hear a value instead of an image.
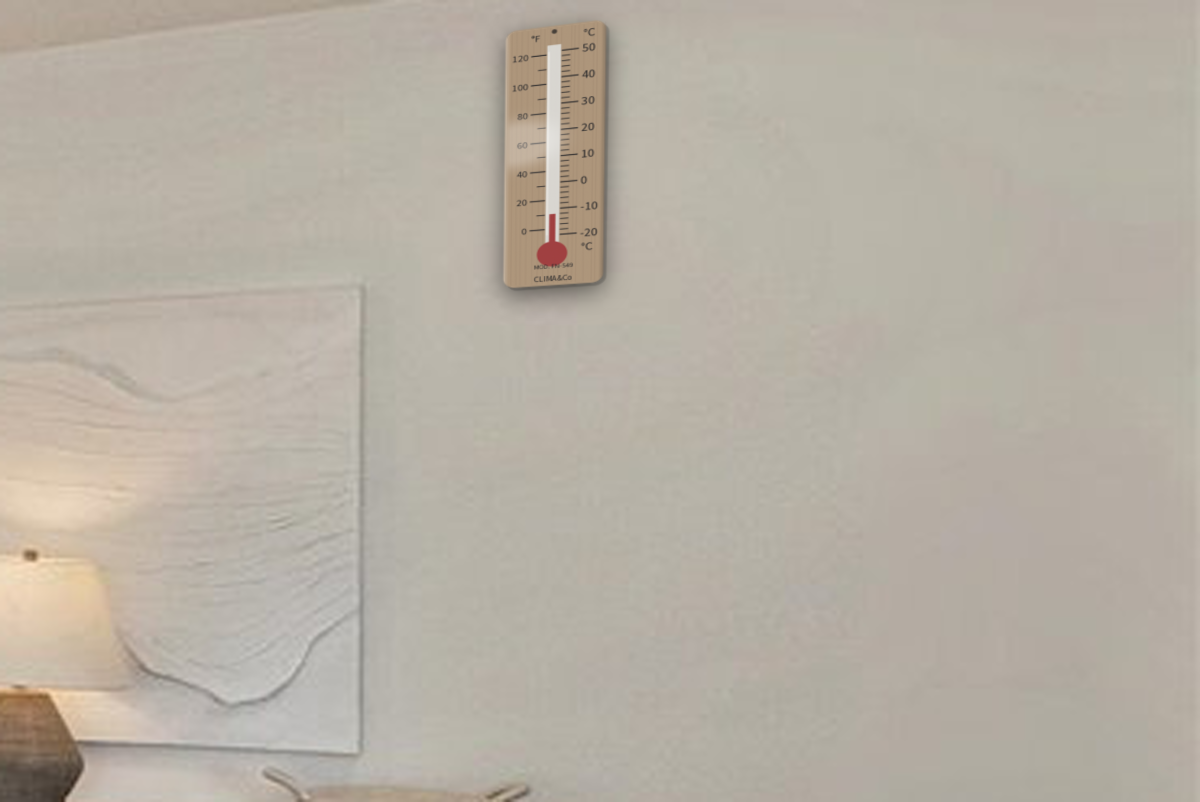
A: -12 °C
